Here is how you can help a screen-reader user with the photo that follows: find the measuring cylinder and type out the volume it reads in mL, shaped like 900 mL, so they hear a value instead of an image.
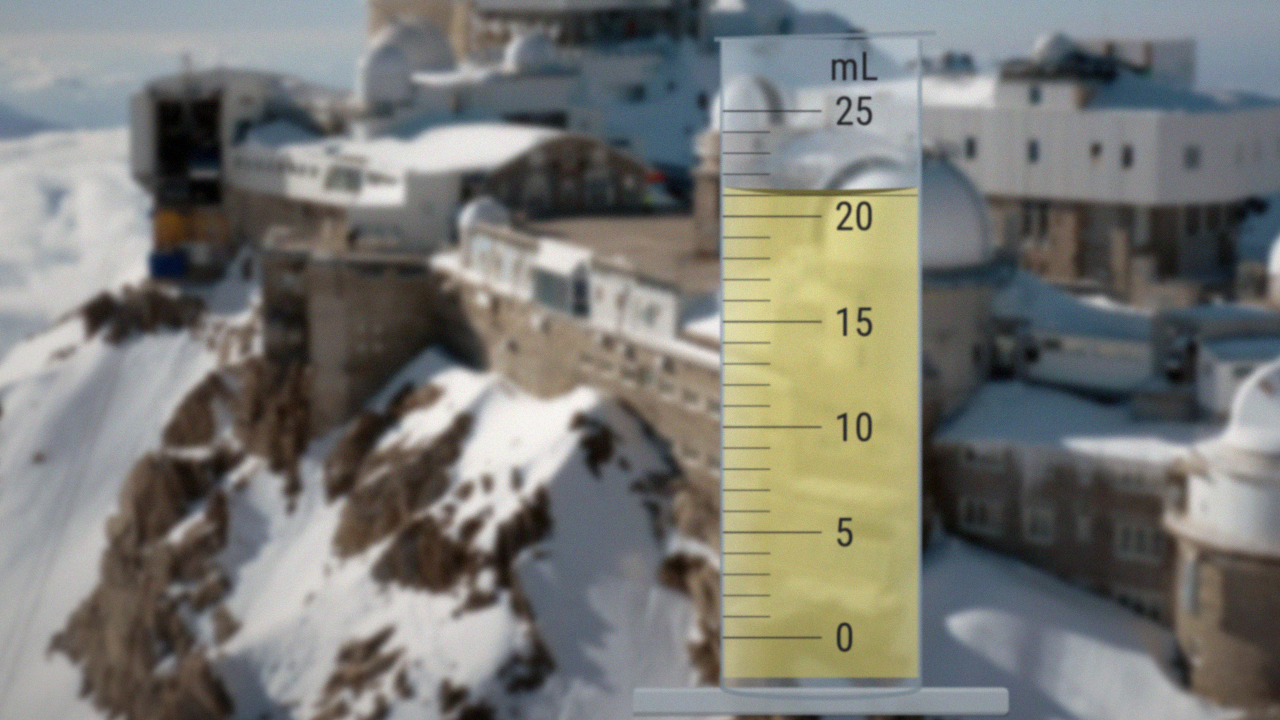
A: 21 mL
